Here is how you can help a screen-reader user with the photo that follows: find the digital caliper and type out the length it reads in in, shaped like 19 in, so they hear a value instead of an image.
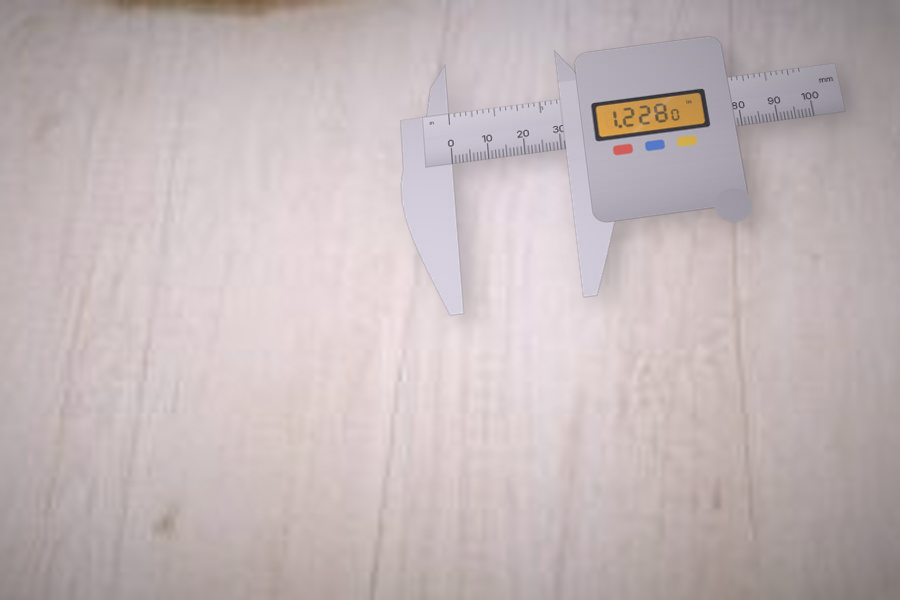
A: 1.2280 in
